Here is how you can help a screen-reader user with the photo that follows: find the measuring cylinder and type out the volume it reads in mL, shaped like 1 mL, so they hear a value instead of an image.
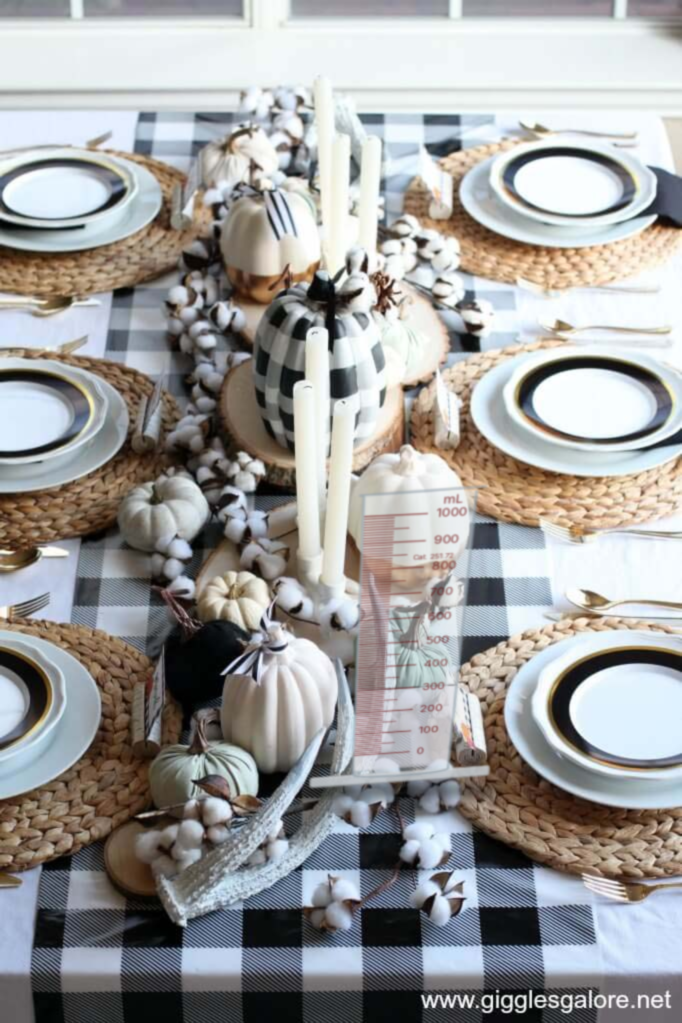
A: 300 mL
